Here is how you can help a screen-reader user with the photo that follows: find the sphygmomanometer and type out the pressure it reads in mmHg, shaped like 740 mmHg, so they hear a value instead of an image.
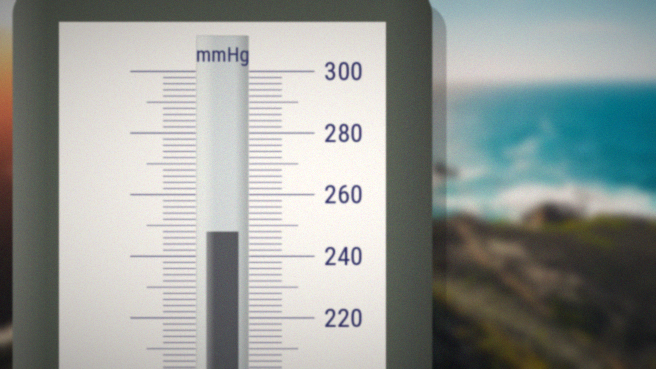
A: 248 mmHg
